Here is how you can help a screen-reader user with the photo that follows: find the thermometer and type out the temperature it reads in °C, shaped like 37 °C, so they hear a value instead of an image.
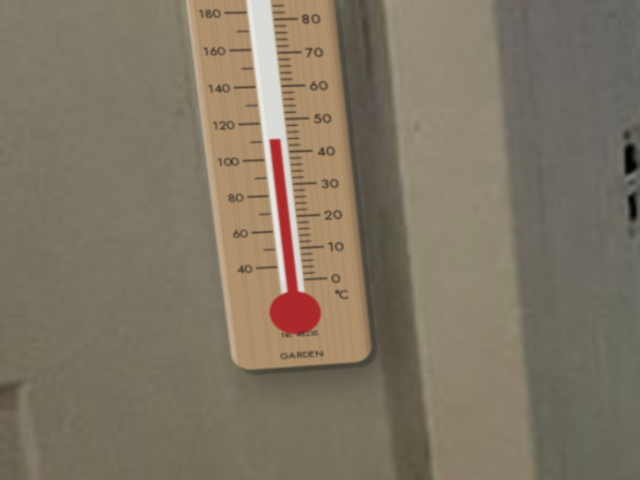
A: 44 °C
